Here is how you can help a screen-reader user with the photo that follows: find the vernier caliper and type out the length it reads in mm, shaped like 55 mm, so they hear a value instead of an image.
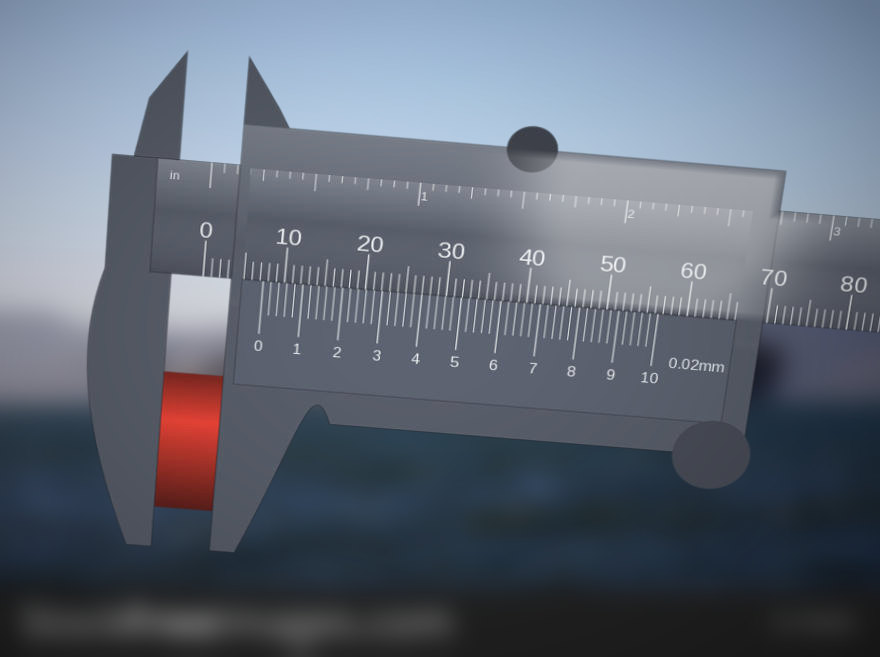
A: 7.4 mm
